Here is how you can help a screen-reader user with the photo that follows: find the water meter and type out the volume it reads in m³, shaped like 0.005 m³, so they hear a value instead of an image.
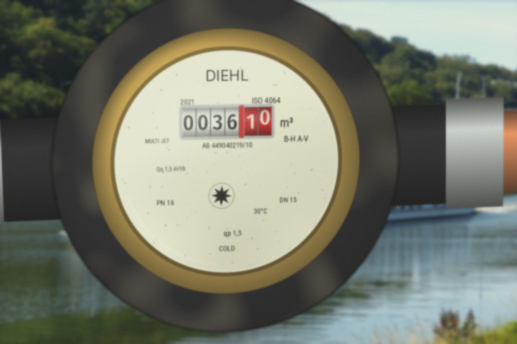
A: 36.10 m³
